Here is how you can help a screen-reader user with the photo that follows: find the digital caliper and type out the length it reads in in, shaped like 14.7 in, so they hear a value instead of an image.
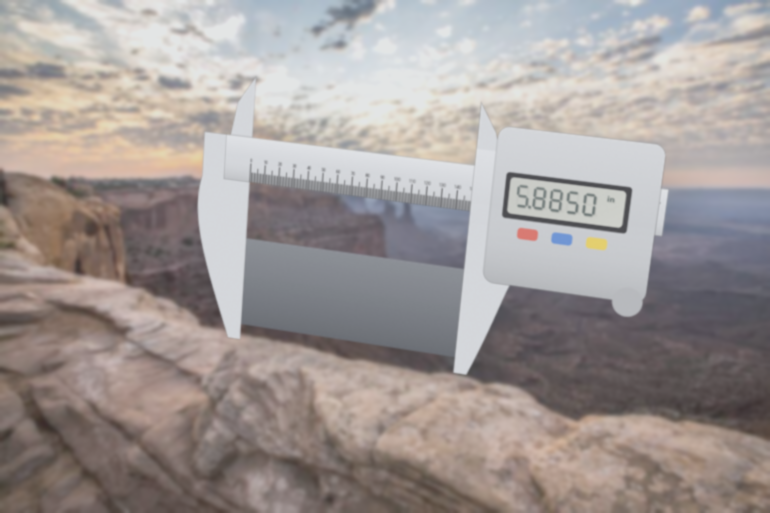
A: 5.8850 in
